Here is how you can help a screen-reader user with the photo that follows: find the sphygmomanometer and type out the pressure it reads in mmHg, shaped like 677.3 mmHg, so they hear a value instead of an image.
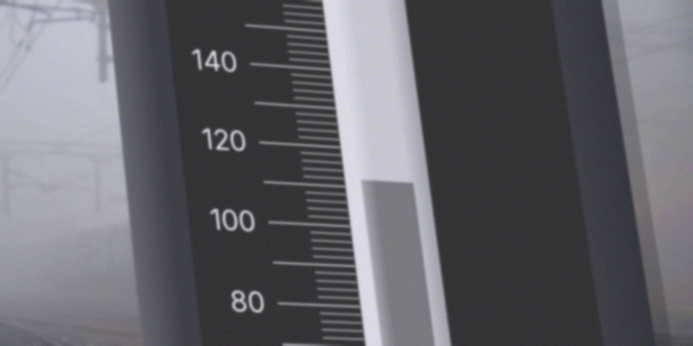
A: 112 mmHg
